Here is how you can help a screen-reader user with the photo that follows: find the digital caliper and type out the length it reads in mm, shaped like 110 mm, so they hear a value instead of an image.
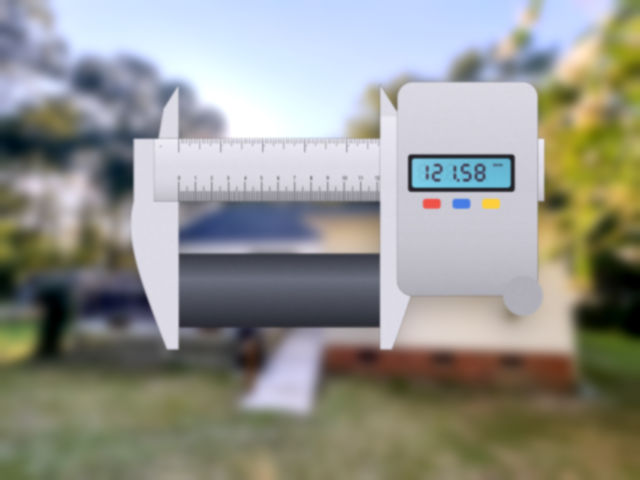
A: 121.58 mm
